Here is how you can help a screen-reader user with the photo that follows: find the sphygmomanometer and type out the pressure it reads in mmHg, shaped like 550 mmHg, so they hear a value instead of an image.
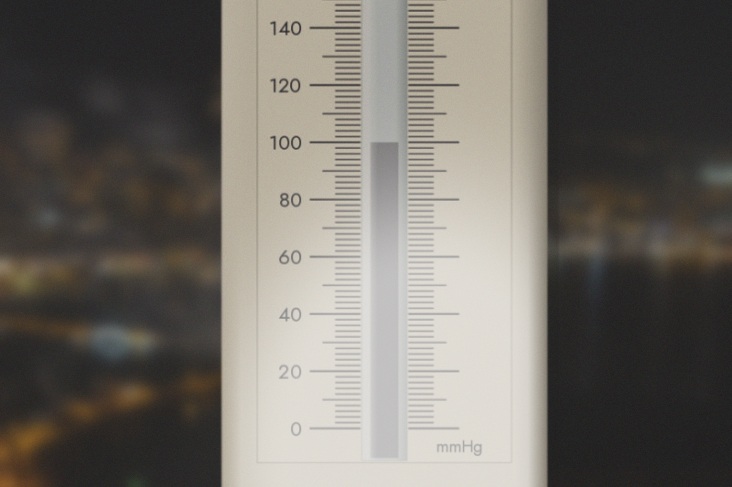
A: 100 mmHg
